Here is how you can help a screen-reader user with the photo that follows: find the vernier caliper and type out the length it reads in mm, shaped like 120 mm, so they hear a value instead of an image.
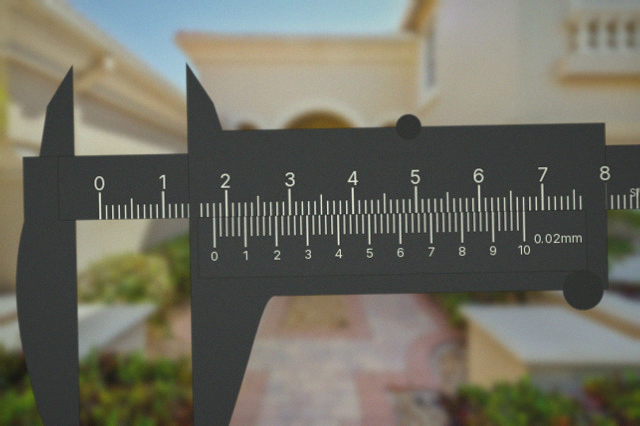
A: 18.0 mm
